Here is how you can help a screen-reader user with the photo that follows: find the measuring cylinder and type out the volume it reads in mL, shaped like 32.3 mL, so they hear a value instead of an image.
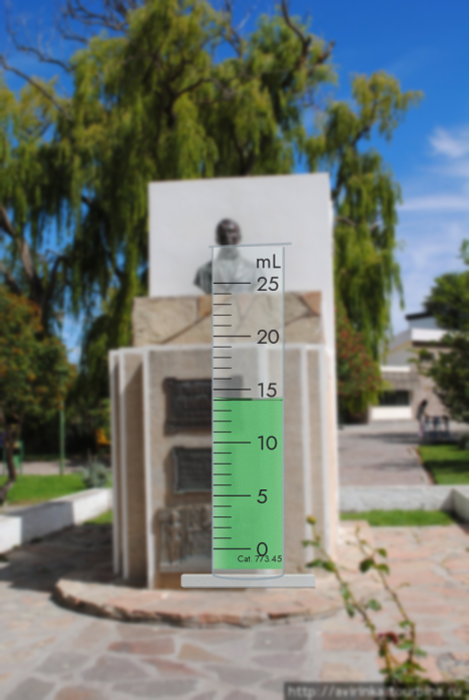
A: 14 mL
